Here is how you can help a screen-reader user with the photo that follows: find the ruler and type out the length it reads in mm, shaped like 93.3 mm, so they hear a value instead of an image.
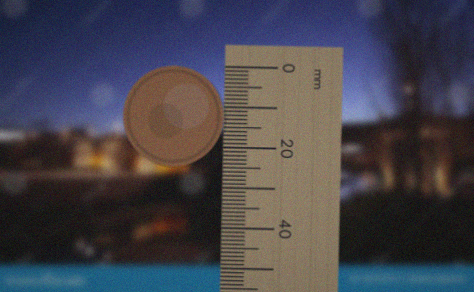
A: 25 mm
